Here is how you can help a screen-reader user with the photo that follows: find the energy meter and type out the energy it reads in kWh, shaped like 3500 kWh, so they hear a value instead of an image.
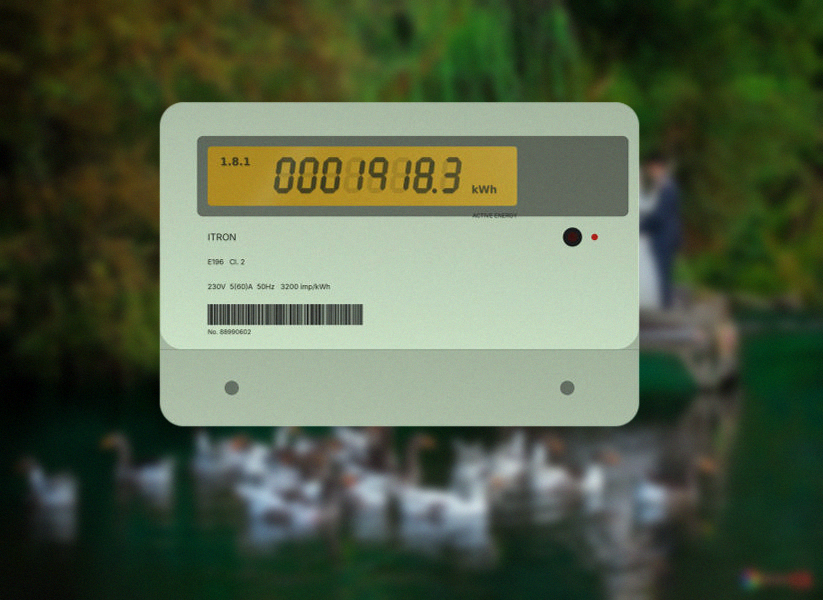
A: 1918.3 kWh
